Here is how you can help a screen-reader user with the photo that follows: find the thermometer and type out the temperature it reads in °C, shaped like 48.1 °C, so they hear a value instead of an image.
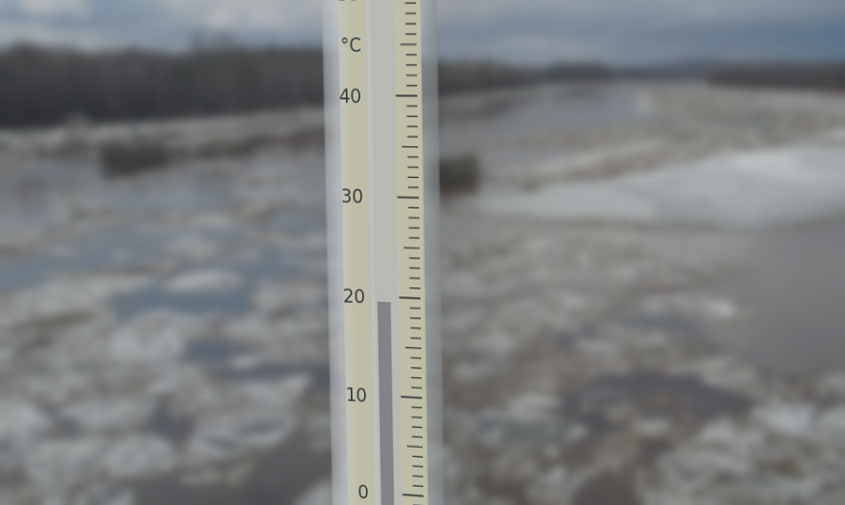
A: 19.5 °C
